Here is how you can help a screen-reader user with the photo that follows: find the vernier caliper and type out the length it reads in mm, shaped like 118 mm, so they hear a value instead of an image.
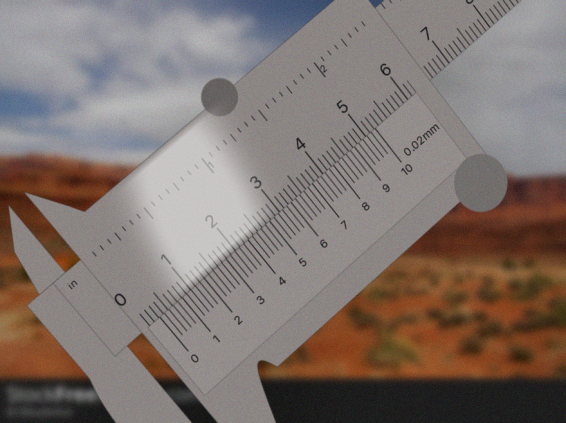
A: 3.2 mm
